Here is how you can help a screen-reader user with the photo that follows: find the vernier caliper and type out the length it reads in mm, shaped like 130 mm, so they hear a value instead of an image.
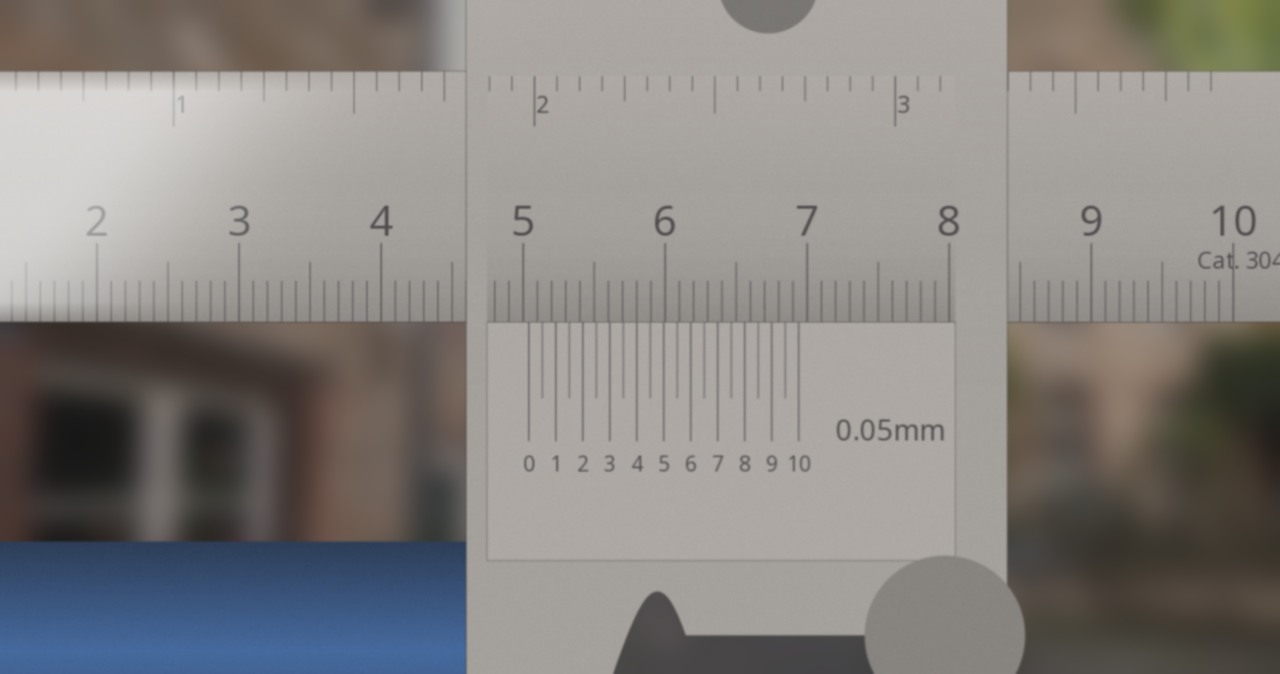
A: 50.4 mm
